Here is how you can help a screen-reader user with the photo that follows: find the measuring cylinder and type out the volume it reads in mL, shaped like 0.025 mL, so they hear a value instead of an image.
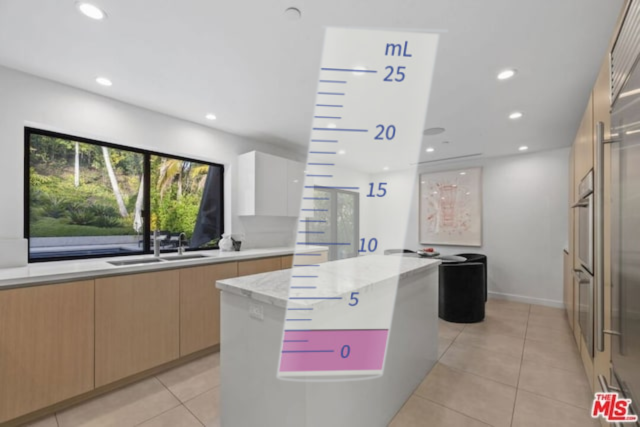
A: 2 mL
